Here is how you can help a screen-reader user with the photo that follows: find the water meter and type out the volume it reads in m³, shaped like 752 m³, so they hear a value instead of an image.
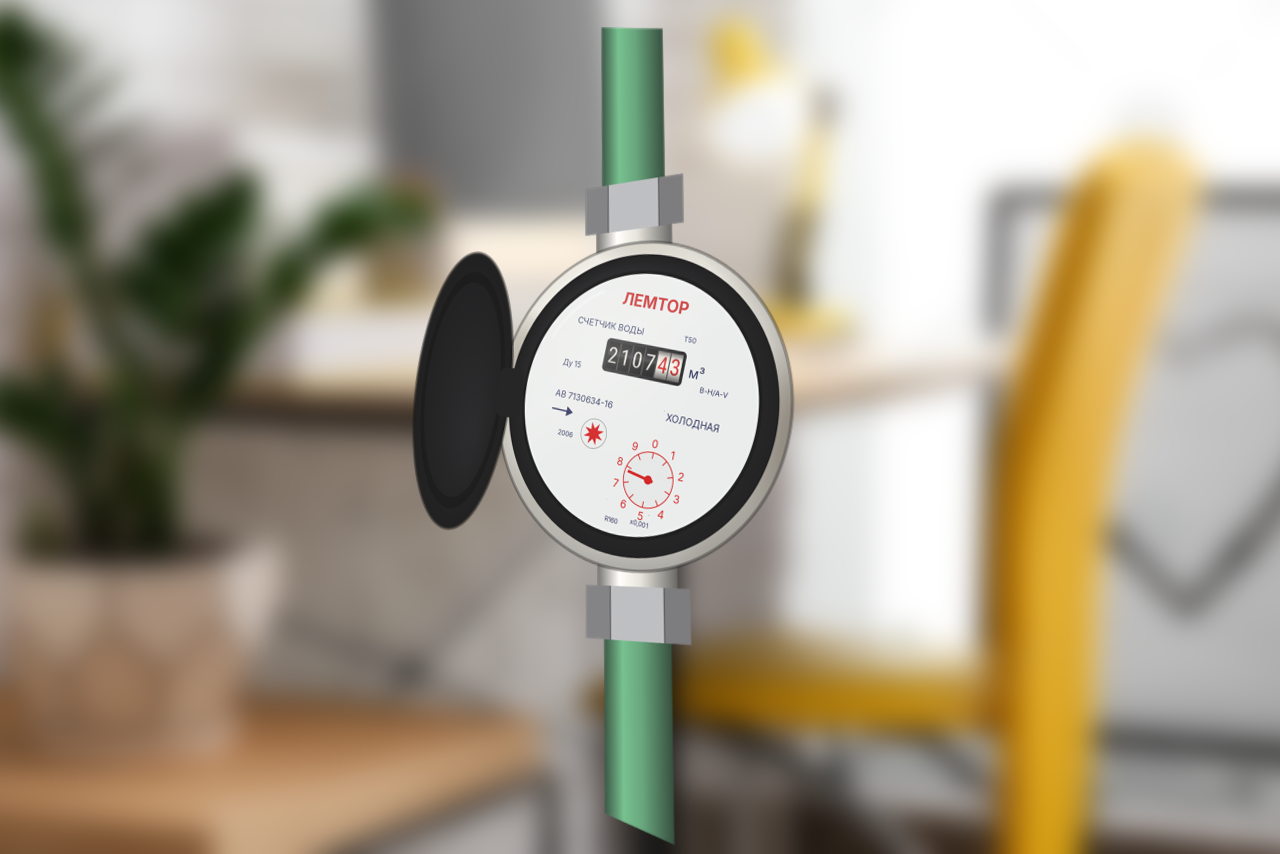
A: 2107.437 m³
